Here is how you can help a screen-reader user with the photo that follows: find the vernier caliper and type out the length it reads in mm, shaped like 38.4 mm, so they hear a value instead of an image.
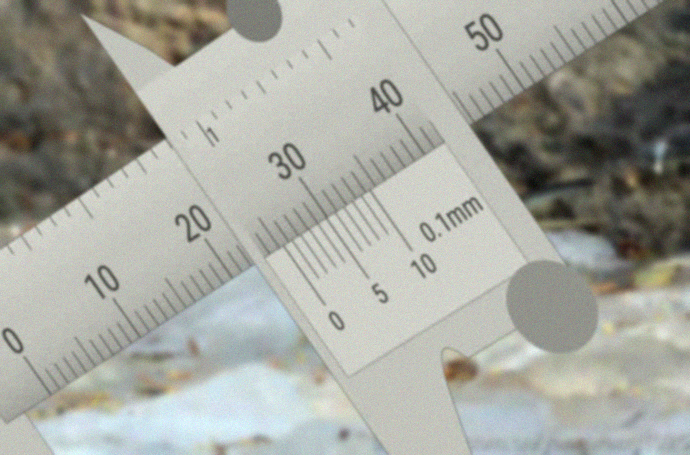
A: 25.4 mm
